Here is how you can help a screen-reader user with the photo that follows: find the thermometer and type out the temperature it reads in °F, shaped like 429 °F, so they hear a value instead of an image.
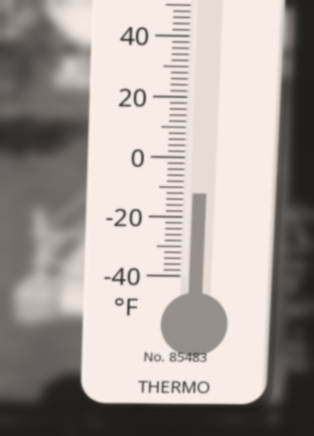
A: -12 °F
